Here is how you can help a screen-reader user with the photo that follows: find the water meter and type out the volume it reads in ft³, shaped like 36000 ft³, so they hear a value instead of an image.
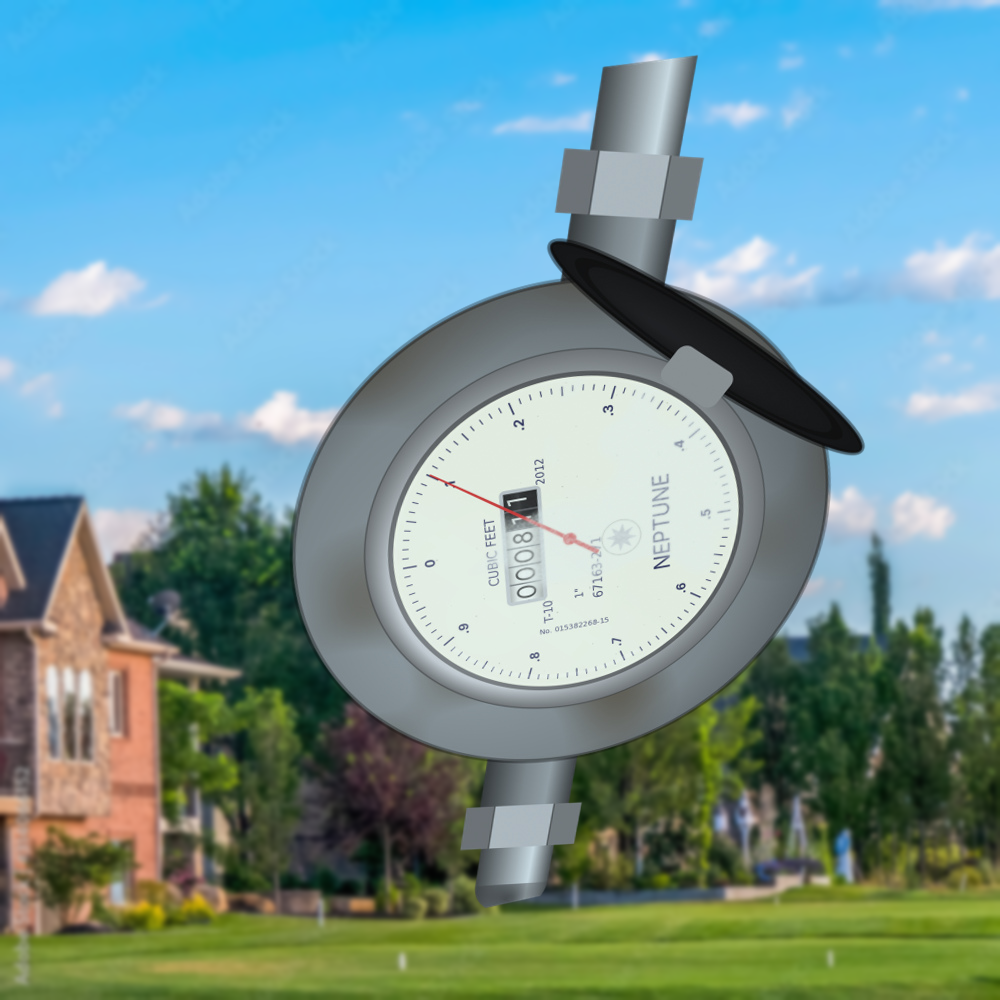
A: 811.10 ft³
